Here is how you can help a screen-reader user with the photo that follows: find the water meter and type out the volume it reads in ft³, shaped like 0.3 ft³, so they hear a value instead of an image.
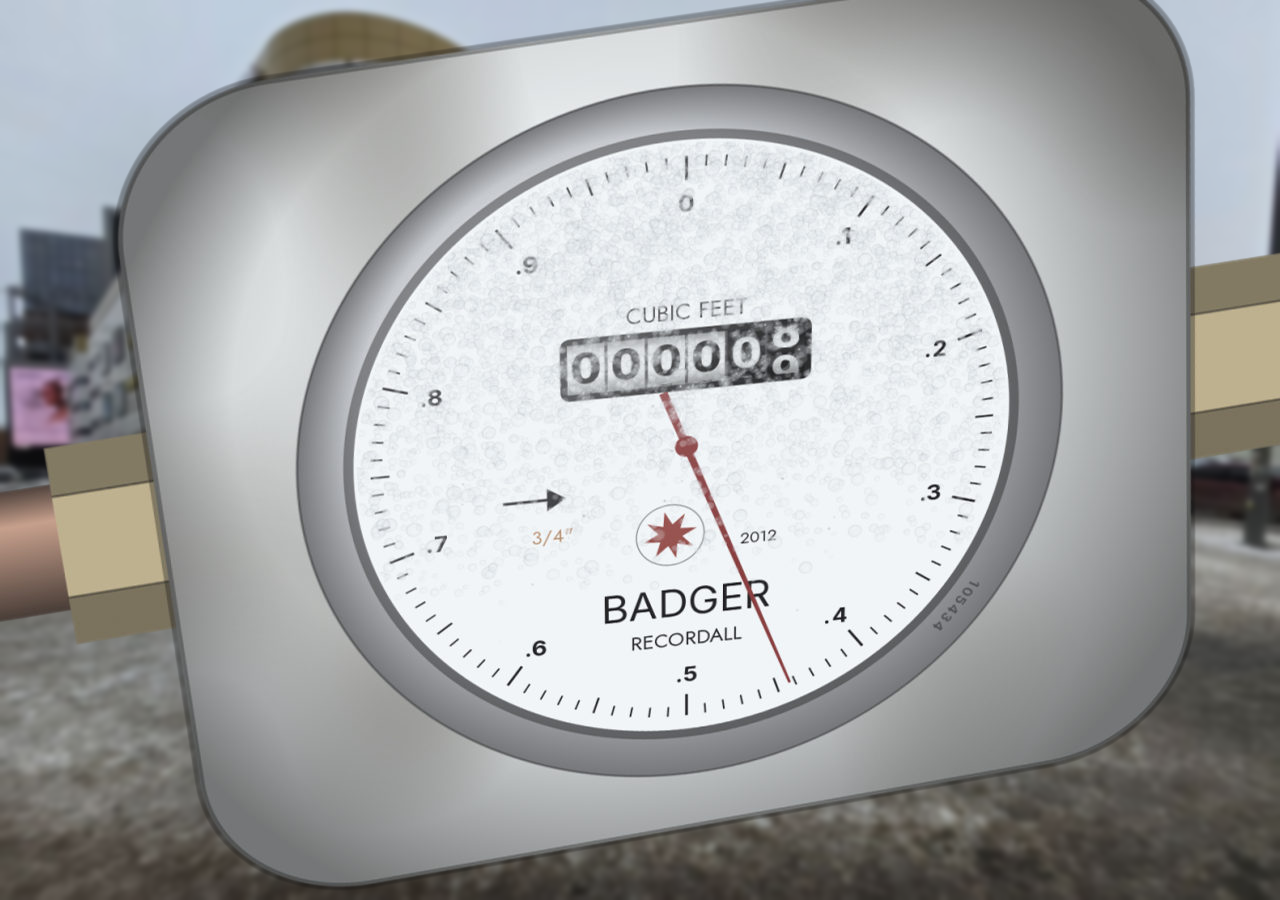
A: 8.44 ft³
